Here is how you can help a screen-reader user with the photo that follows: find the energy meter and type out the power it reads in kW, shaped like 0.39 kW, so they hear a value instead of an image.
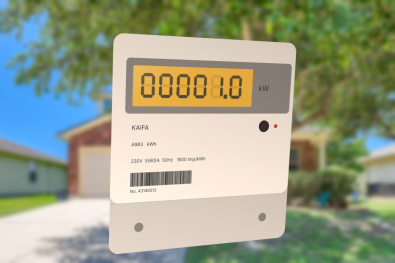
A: 1.0 kW
